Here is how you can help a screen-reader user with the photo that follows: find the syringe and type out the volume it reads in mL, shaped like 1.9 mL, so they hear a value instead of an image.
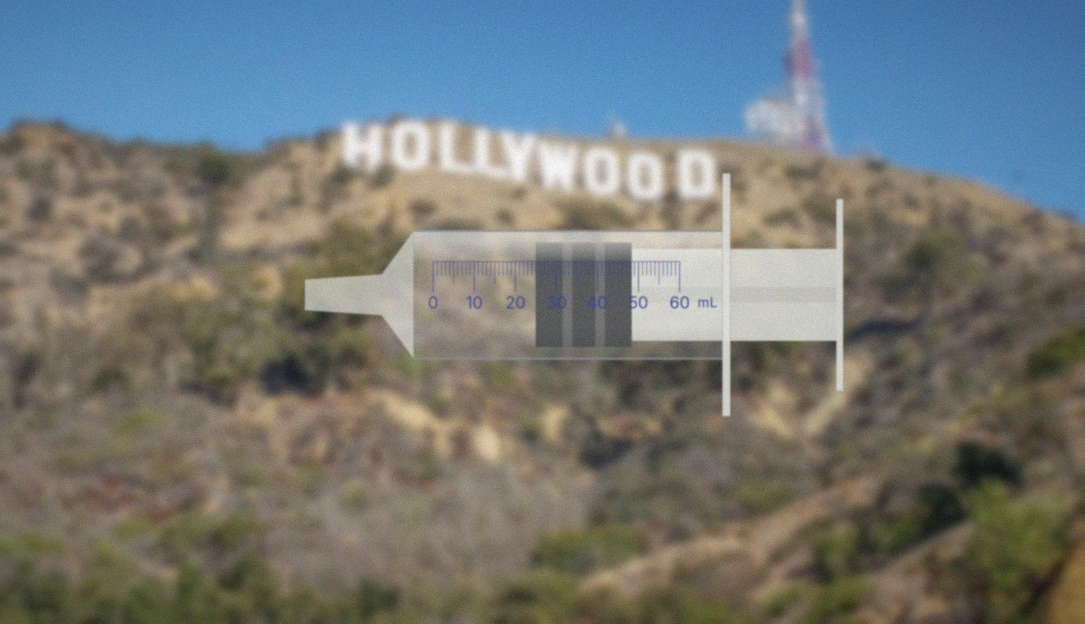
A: 25 mL
